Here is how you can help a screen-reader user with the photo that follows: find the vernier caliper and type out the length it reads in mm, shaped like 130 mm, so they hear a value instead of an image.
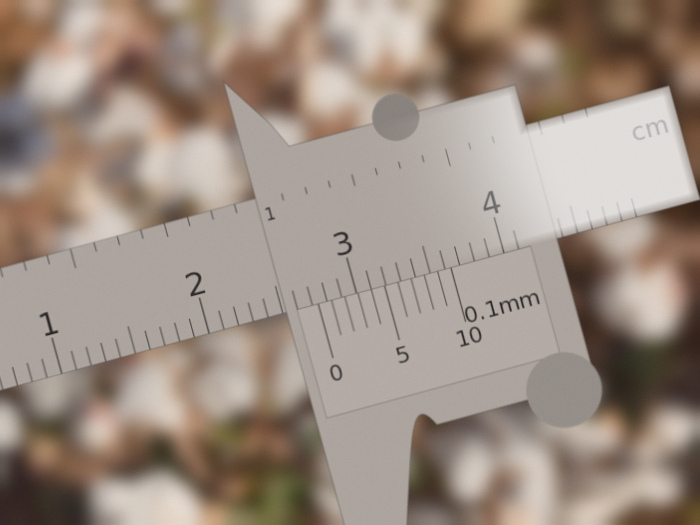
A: 27.4 mm
